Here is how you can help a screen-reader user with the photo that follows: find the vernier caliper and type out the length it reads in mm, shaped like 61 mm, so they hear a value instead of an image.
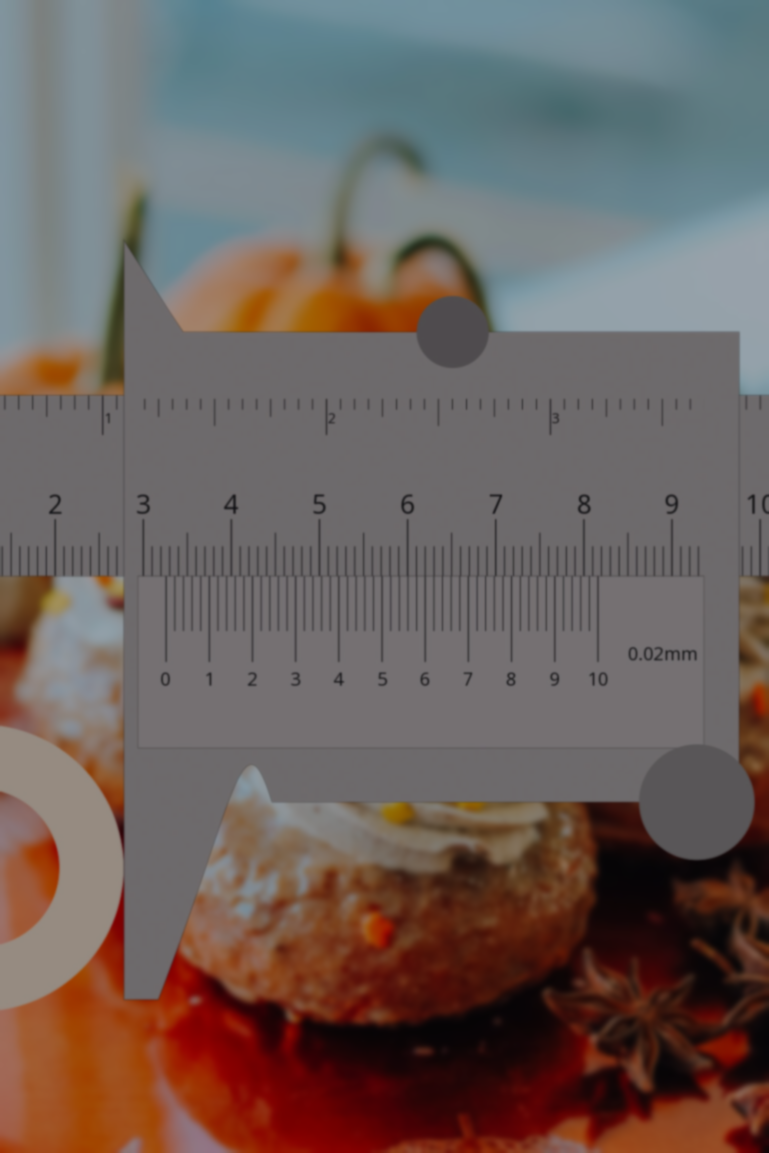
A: 32.6 mm
